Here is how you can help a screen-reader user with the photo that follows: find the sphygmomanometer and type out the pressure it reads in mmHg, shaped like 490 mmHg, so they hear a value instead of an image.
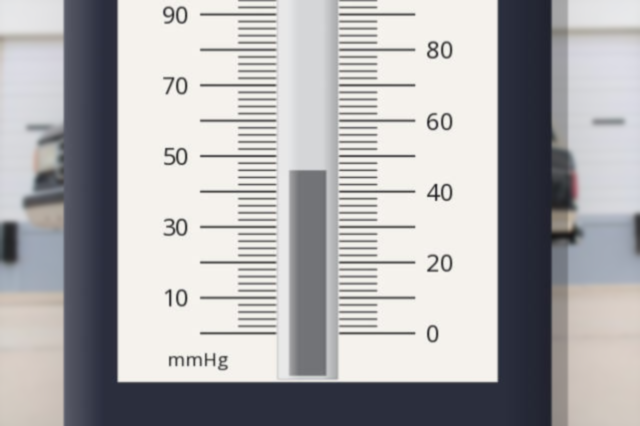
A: 46 mmHg
